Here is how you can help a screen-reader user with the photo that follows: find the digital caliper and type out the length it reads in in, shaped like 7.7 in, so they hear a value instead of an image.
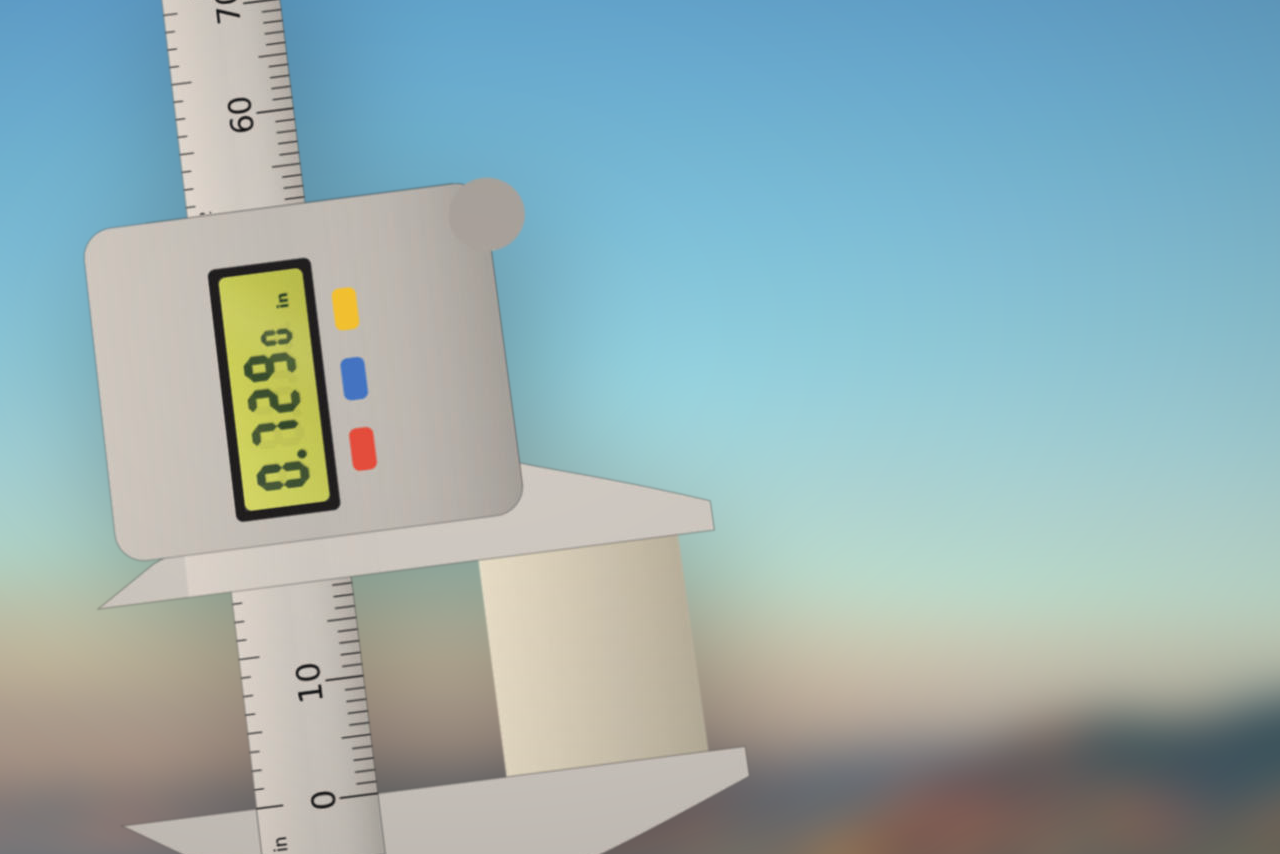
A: 0.7290 in
